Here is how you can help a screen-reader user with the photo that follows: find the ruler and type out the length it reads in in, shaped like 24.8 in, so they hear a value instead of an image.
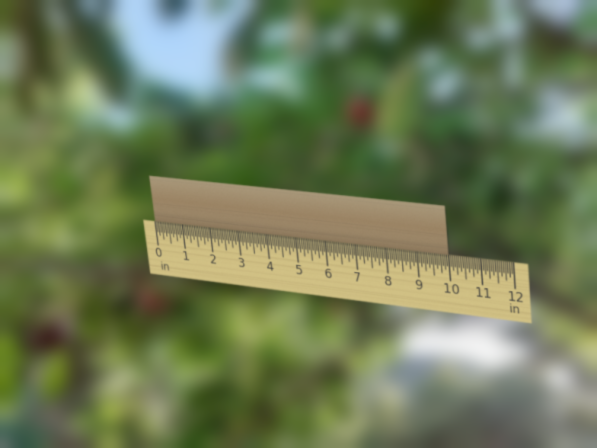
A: 10 in
